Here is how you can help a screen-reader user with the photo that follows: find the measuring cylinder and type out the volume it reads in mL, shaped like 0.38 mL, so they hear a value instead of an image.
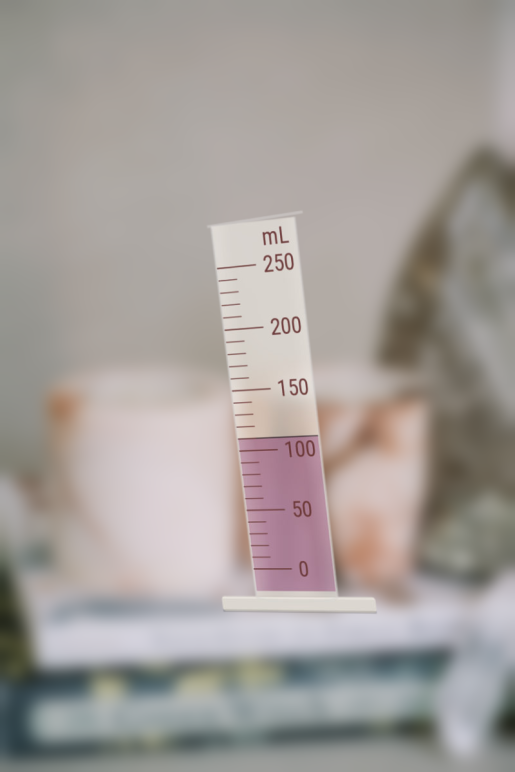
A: 110 mL
